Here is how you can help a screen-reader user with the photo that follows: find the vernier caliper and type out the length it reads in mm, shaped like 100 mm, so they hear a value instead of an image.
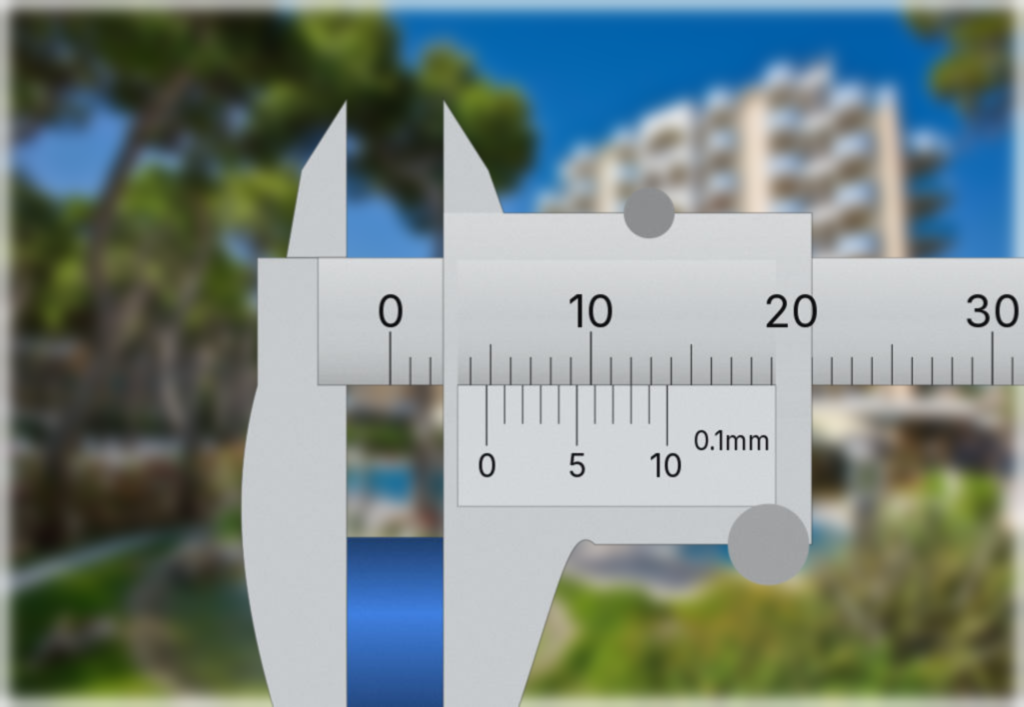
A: 4.8 mm
